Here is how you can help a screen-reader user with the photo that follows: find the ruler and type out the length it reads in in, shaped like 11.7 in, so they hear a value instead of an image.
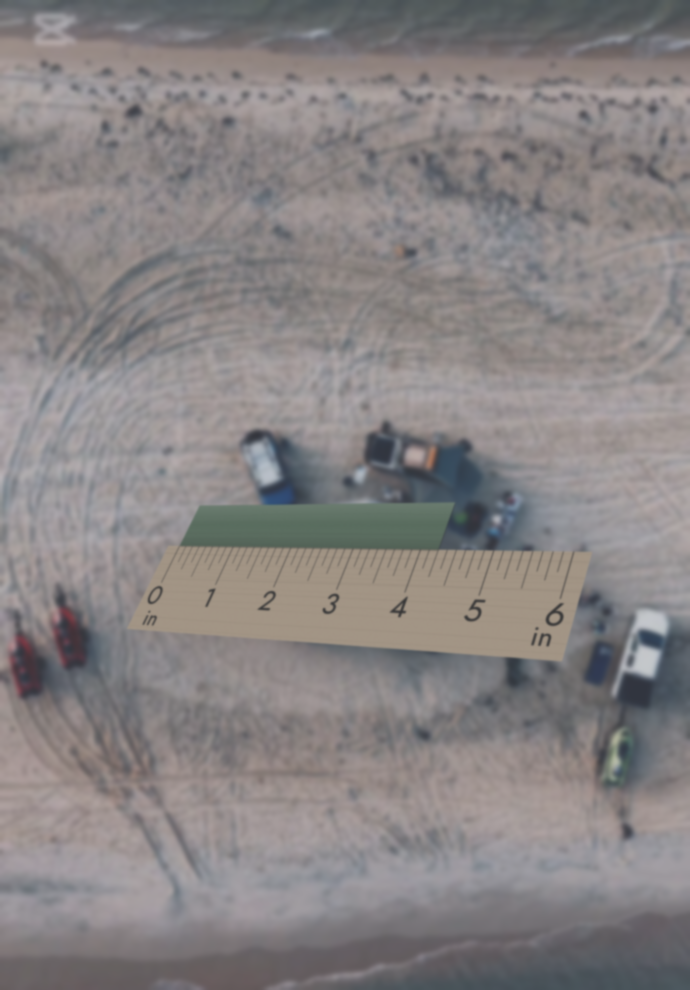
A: 4.25 in
